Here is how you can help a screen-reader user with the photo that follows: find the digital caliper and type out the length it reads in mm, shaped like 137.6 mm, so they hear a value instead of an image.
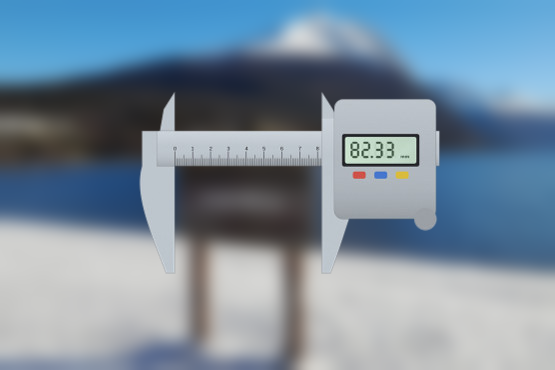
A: 82.33 mm
